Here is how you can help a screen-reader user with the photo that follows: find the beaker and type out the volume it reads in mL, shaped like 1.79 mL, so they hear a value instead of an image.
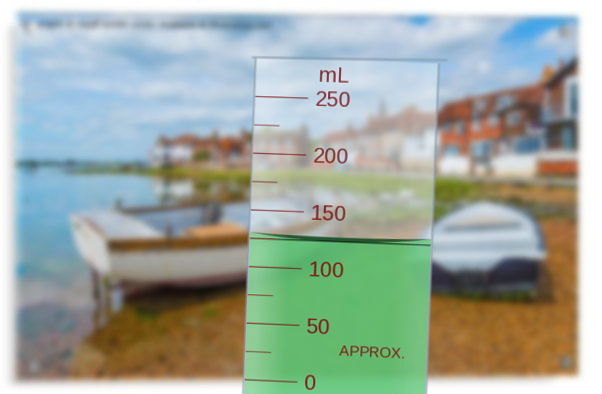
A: 125 mL
